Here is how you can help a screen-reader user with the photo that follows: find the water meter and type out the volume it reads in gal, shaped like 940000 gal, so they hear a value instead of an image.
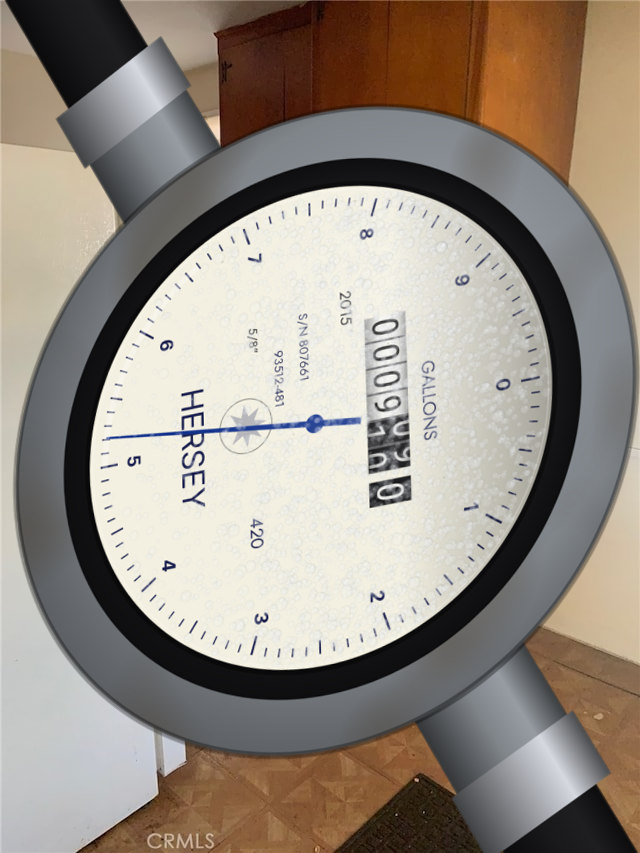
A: 9095.2 gal
